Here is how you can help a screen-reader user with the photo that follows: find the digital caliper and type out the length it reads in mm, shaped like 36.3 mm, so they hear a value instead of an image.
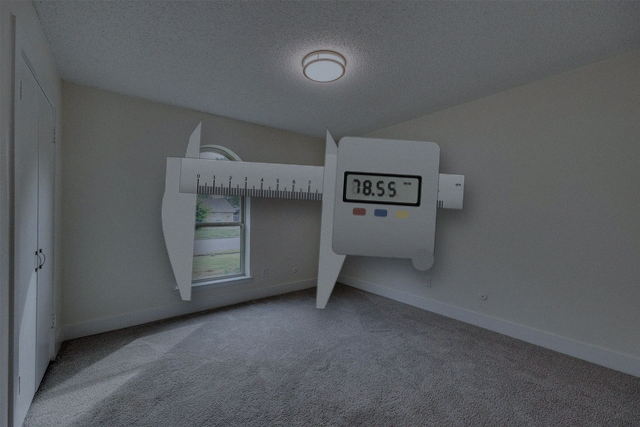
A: 78.55 mm
